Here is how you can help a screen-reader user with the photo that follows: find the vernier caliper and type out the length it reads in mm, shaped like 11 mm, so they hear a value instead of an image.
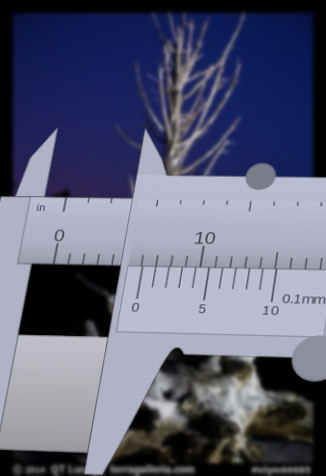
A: 6.1 mm
